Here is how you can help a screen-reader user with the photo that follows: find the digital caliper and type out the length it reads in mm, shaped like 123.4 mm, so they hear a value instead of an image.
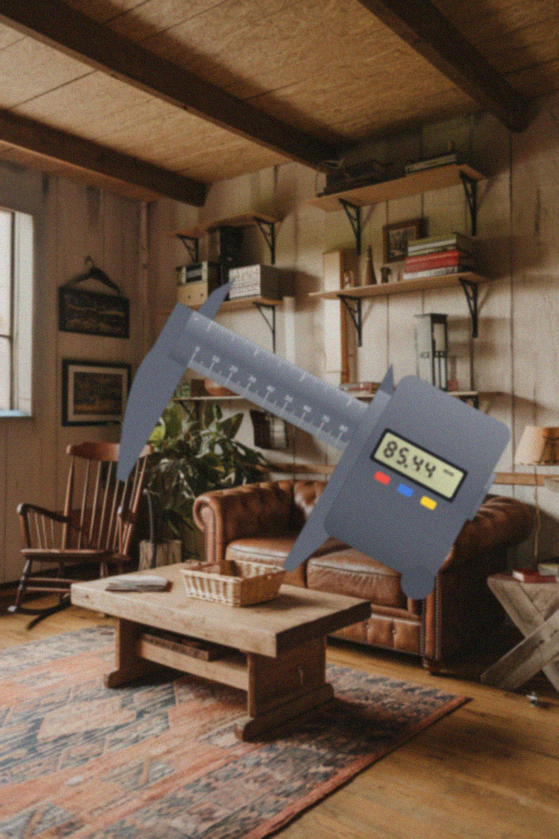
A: 85.44 mm
